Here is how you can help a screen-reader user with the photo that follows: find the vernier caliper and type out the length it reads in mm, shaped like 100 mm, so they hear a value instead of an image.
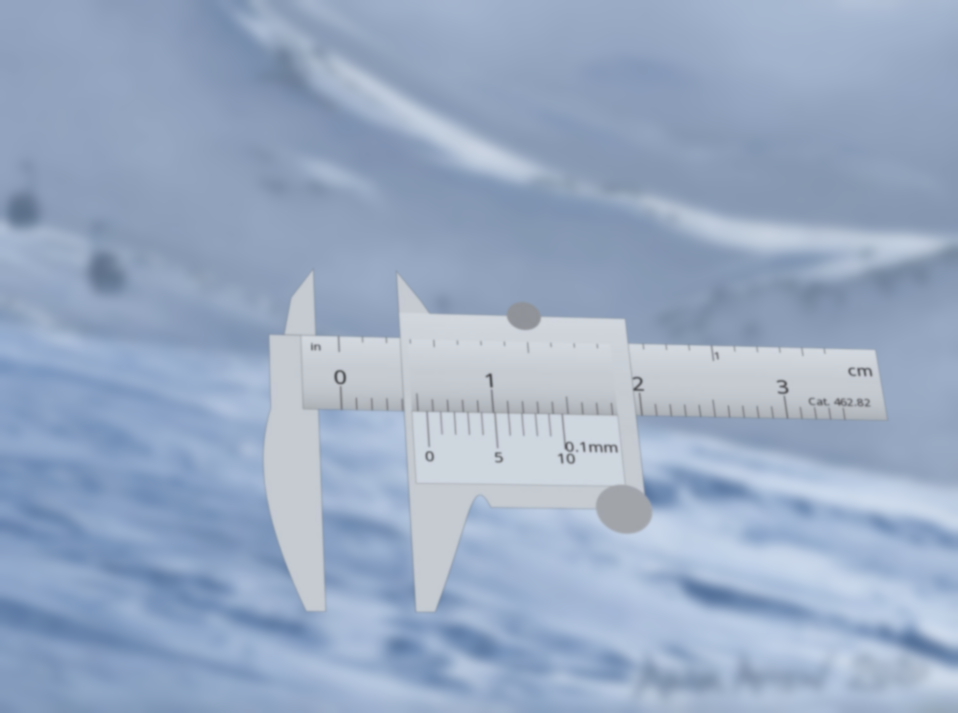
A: 5.6 mm
